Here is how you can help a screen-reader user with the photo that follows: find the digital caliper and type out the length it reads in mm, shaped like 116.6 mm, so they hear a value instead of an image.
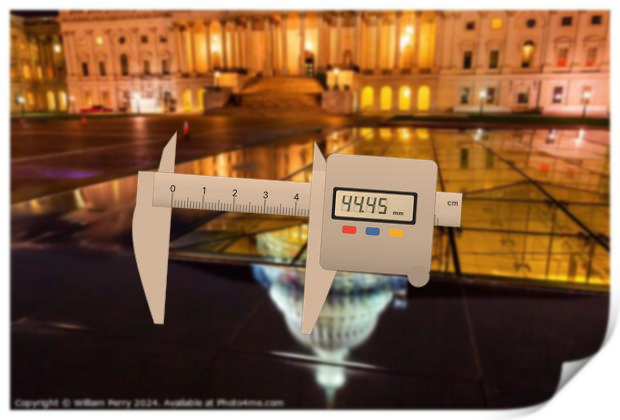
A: 44.45 mm
